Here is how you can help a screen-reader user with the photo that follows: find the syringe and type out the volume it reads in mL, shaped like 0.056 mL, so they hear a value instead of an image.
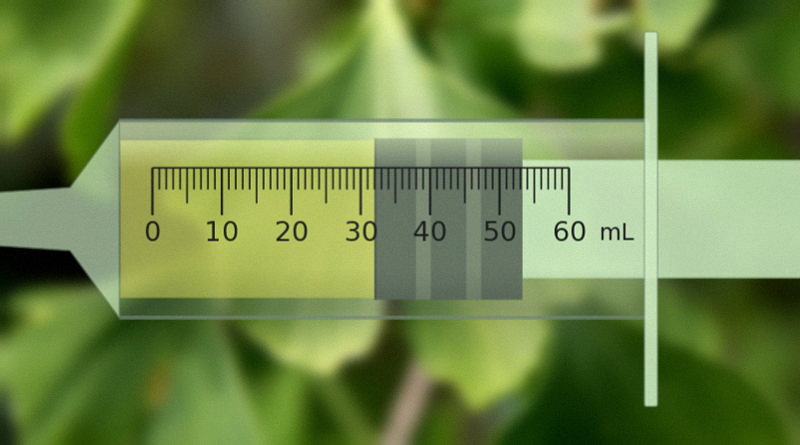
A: 32 mL
